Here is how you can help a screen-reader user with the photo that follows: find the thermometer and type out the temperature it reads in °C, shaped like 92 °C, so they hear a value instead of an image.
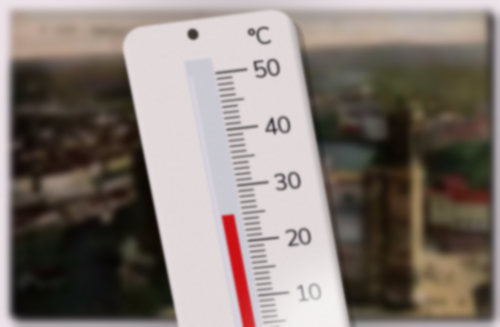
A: 25 °C
